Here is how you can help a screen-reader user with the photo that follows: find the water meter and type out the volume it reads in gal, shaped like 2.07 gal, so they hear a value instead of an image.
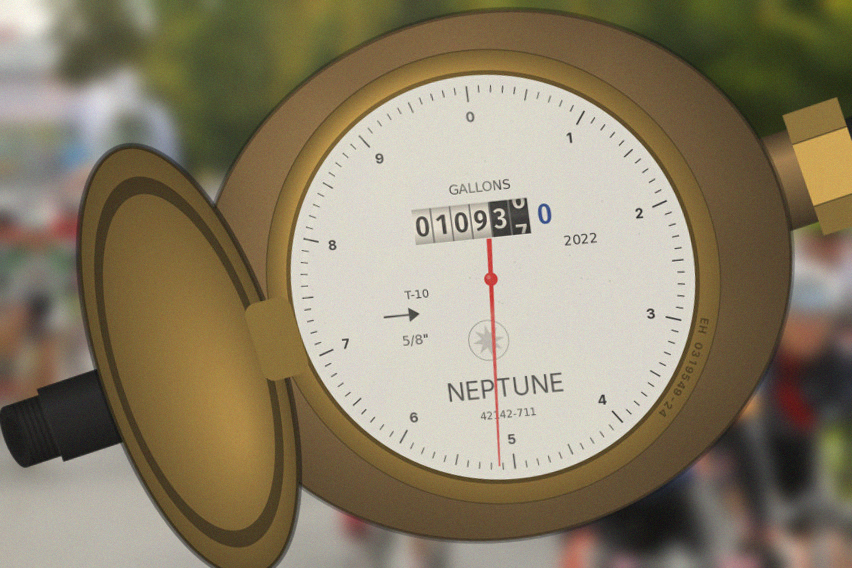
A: 109365.1 gal
